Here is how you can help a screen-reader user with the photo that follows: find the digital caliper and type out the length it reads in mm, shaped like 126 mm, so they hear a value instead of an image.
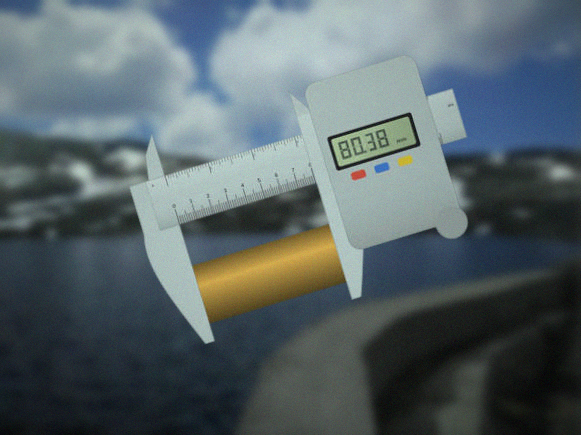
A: 80.38 mm
